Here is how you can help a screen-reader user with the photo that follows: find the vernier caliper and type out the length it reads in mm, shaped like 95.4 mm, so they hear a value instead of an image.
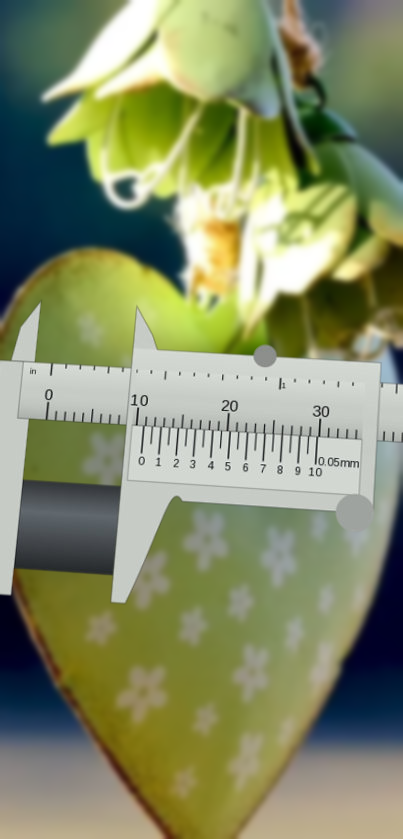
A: 10.8 mm
